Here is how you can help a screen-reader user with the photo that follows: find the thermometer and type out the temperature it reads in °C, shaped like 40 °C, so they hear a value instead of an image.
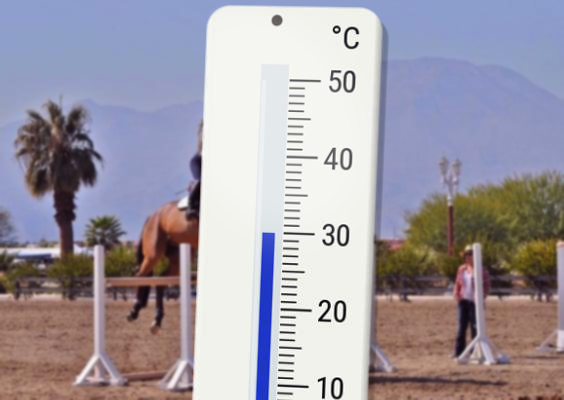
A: 30 °C
